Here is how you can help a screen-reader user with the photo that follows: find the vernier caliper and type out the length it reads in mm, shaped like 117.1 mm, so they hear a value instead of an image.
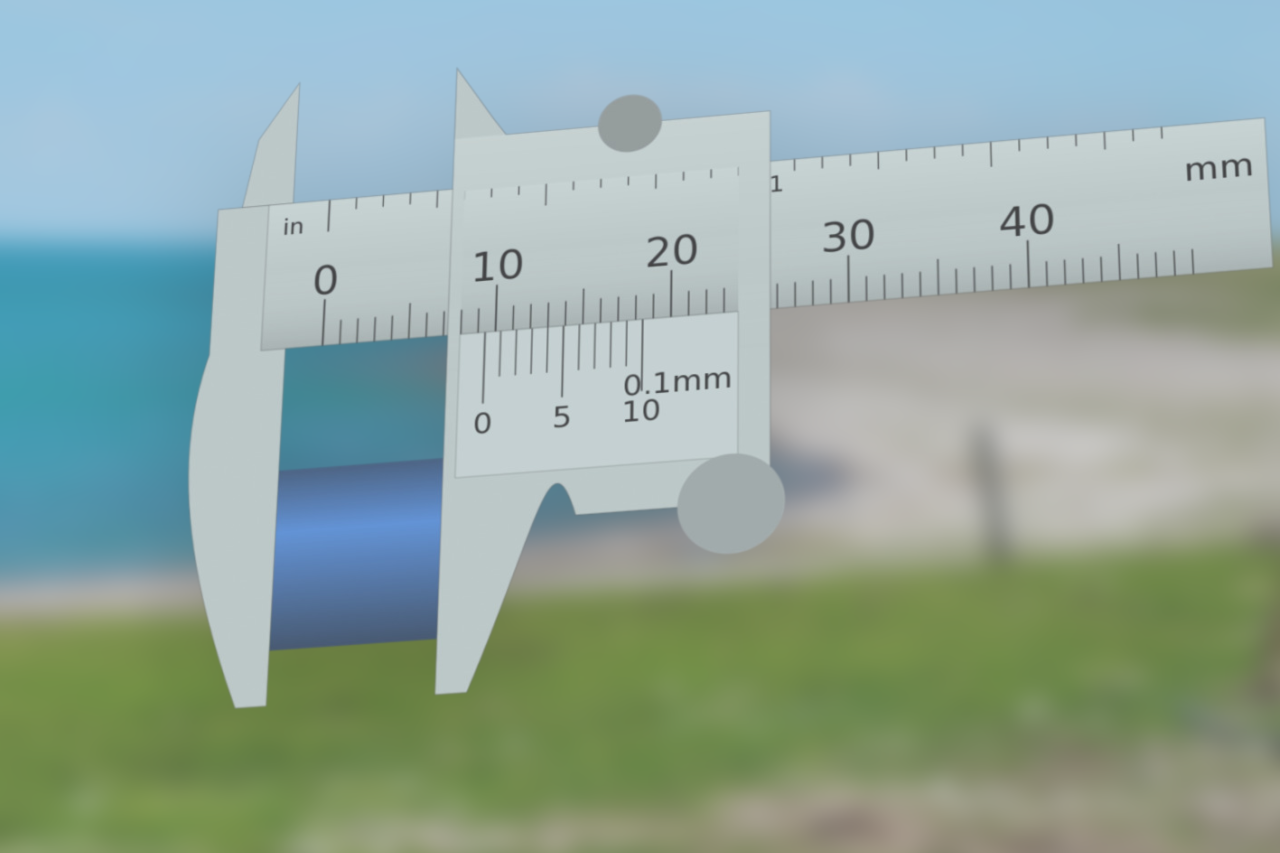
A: 9.4 mm
